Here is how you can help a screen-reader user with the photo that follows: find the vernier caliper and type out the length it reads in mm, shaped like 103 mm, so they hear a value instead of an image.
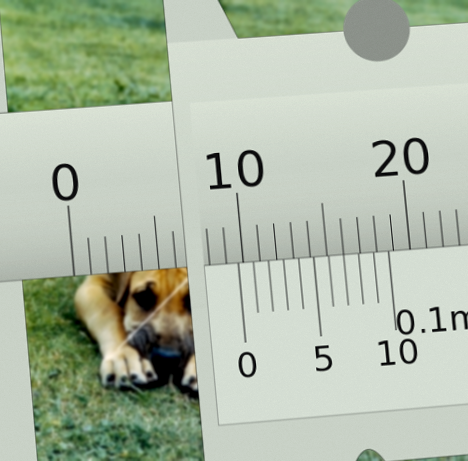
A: 9.7 mm
